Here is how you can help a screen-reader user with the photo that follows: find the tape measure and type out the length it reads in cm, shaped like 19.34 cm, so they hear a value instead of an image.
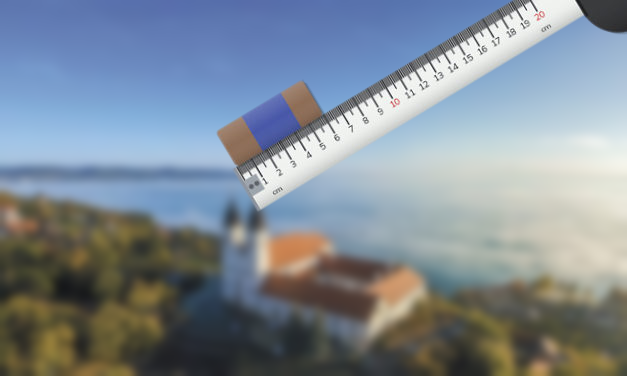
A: 6 cm
